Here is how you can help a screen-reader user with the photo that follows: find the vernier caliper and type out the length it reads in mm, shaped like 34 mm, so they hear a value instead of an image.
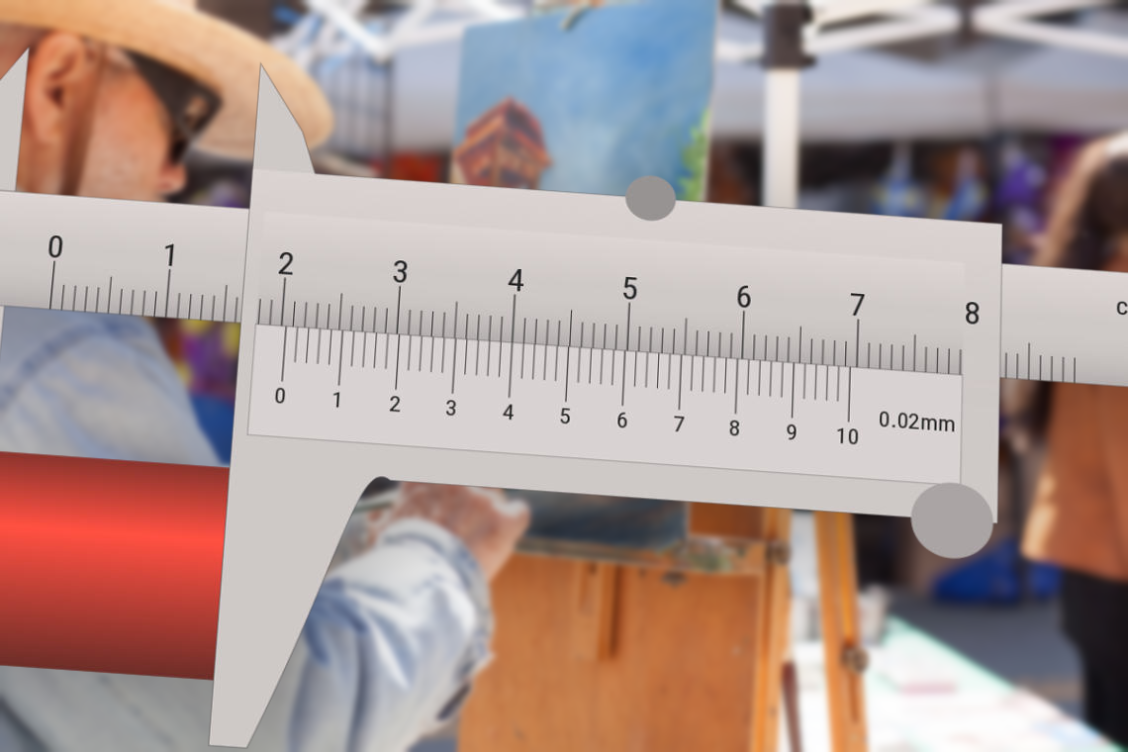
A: 20.4 mm
